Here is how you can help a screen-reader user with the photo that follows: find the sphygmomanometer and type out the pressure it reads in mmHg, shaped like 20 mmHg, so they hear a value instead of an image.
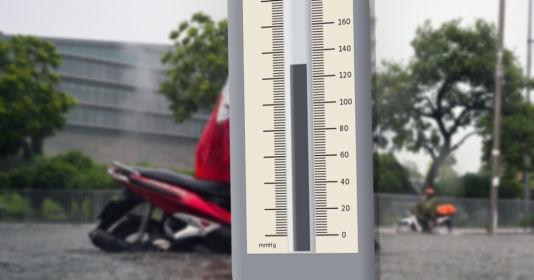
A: 130 mmHg
